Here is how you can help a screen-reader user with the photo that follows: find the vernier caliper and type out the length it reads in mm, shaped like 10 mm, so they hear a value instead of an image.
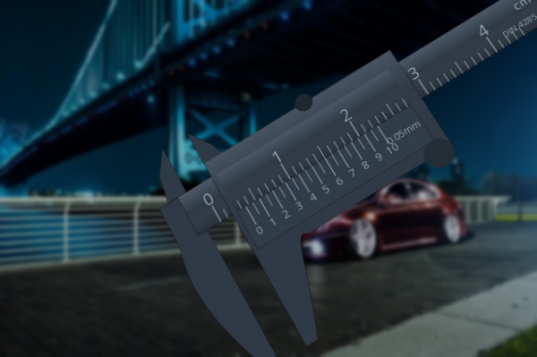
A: 3.6 mm
